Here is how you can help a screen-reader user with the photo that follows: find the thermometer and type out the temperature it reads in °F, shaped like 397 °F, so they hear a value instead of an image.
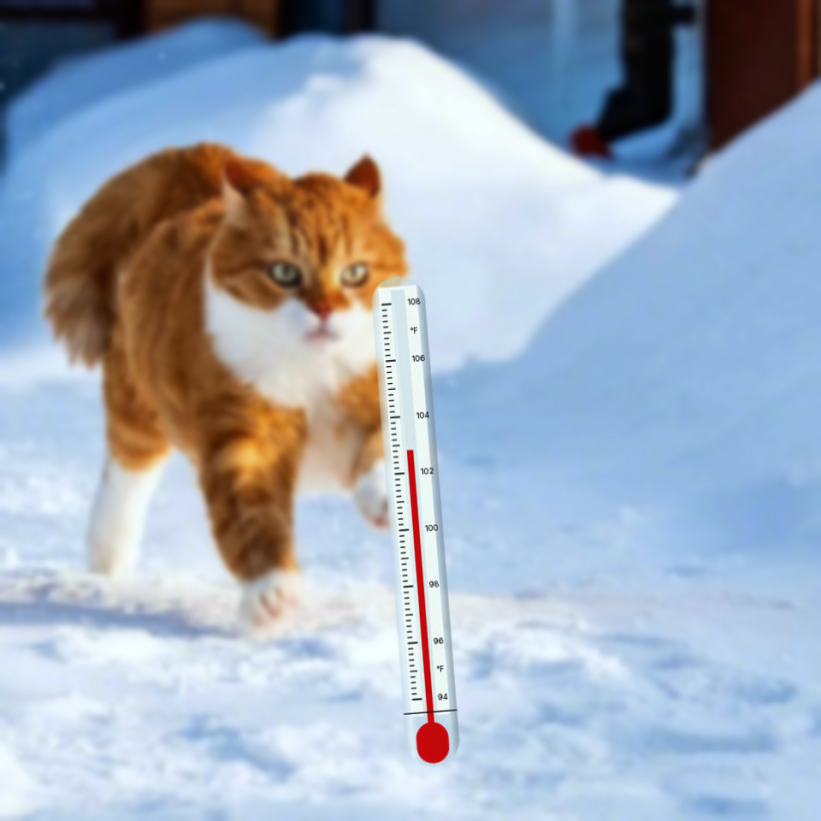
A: 102.8 °F
